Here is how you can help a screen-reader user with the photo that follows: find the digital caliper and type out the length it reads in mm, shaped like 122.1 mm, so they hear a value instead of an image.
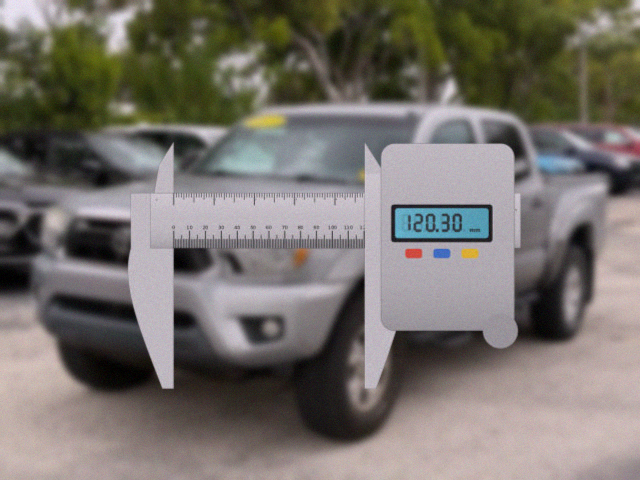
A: 120.30 mm
